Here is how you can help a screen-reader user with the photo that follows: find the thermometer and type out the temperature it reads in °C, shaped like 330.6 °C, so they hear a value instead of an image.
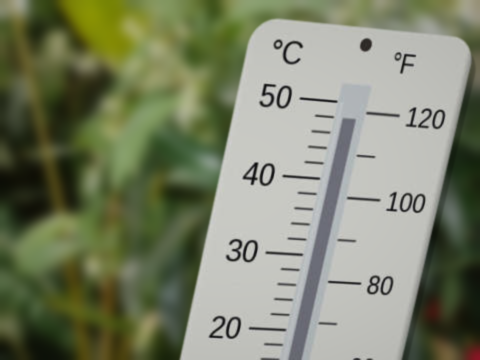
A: 48 °C
